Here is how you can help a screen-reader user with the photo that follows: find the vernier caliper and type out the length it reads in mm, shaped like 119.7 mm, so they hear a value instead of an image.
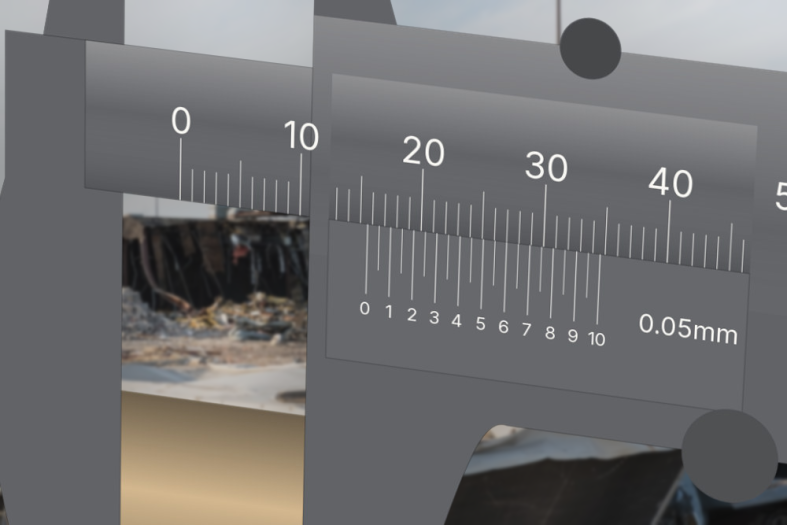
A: 15.6 mm
